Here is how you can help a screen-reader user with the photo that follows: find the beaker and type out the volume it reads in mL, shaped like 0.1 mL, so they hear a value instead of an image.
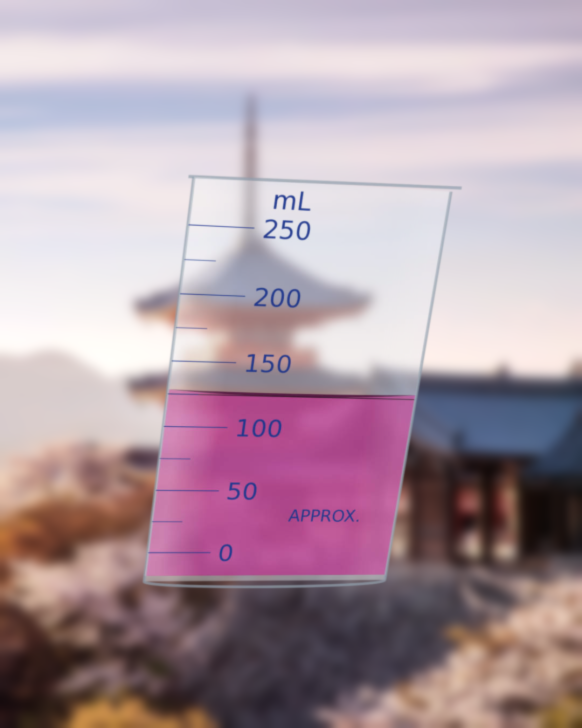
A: 125 mL
